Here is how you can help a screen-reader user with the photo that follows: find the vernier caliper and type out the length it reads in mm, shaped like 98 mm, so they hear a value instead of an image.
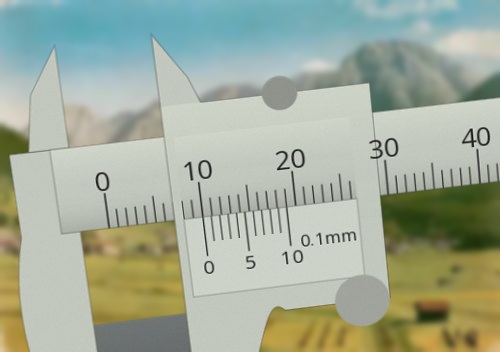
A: 10.0 mm
